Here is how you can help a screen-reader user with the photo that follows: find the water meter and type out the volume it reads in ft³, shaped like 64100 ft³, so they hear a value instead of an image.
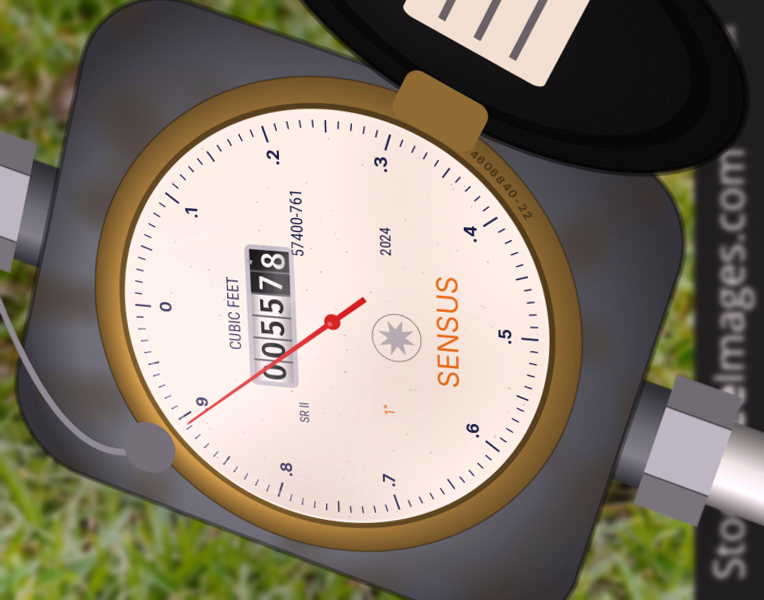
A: 5577.89 ft³
